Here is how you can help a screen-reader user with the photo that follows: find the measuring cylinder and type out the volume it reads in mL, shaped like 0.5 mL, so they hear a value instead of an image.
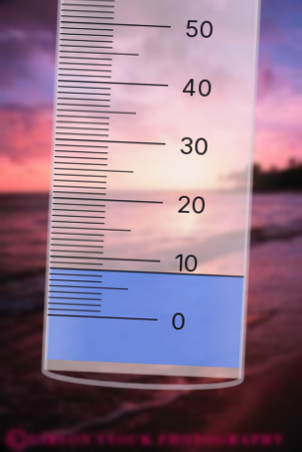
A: 8 mL
